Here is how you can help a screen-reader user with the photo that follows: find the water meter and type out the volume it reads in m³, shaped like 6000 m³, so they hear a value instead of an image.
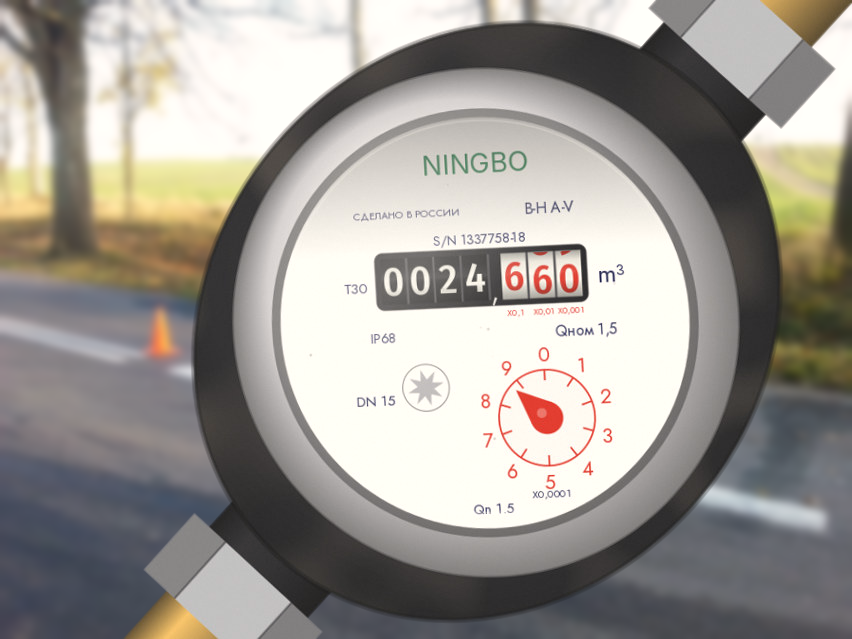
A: 24.6598 m³
